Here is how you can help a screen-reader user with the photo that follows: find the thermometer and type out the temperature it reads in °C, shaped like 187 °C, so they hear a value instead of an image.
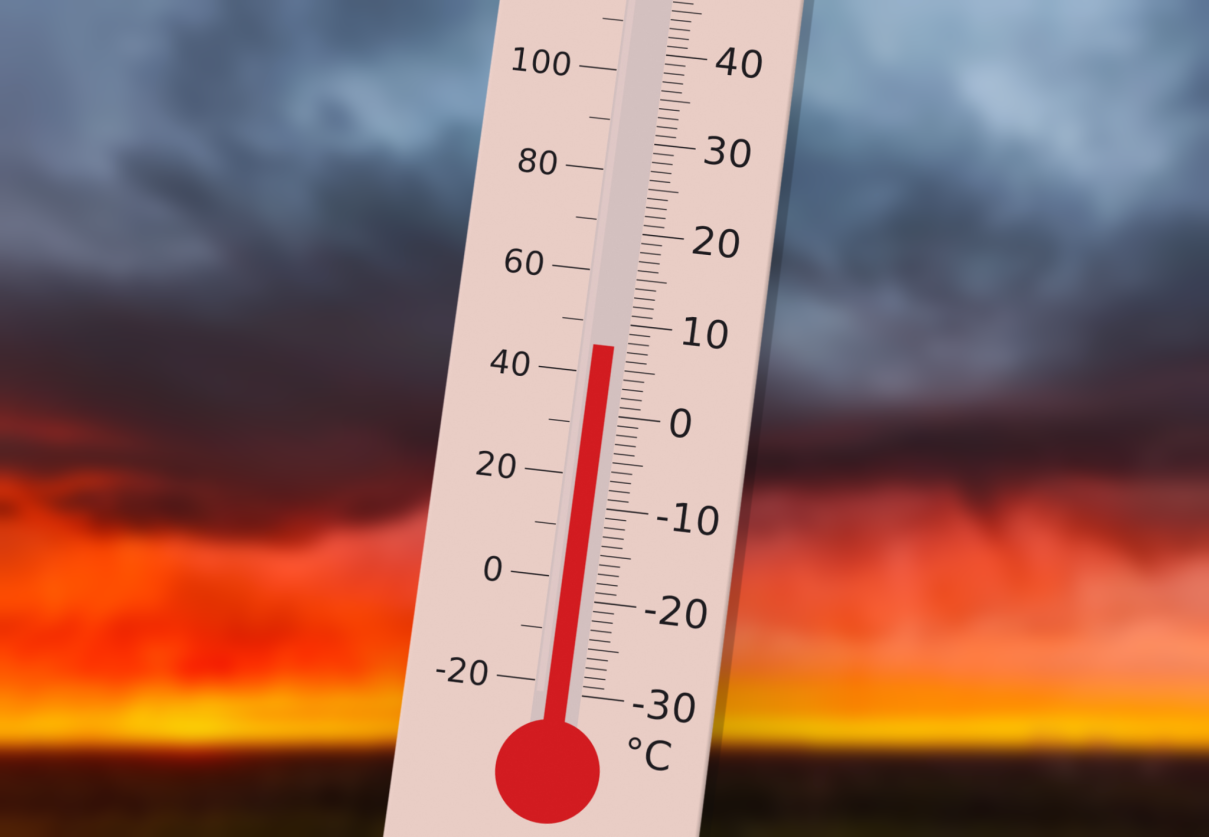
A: 7.5 °C
